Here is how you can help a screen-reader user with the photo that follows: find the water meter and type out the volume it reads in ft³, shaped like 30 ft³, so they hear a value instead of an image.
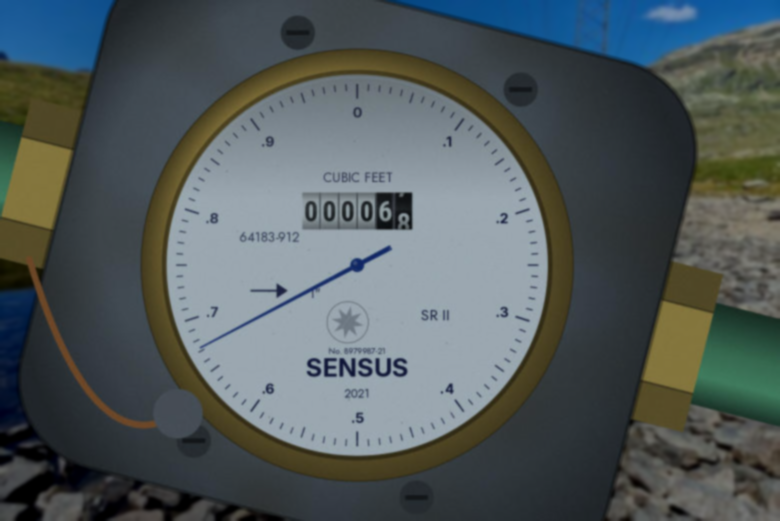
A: 67.67 ft³
